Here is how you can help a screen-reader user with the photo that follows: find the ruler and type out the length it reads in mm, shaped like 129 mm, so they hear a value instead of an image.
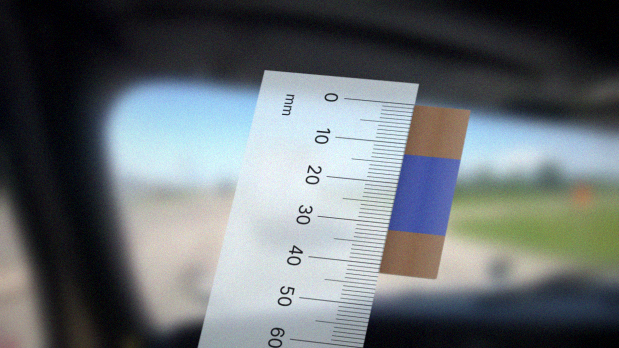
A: 42 mm
